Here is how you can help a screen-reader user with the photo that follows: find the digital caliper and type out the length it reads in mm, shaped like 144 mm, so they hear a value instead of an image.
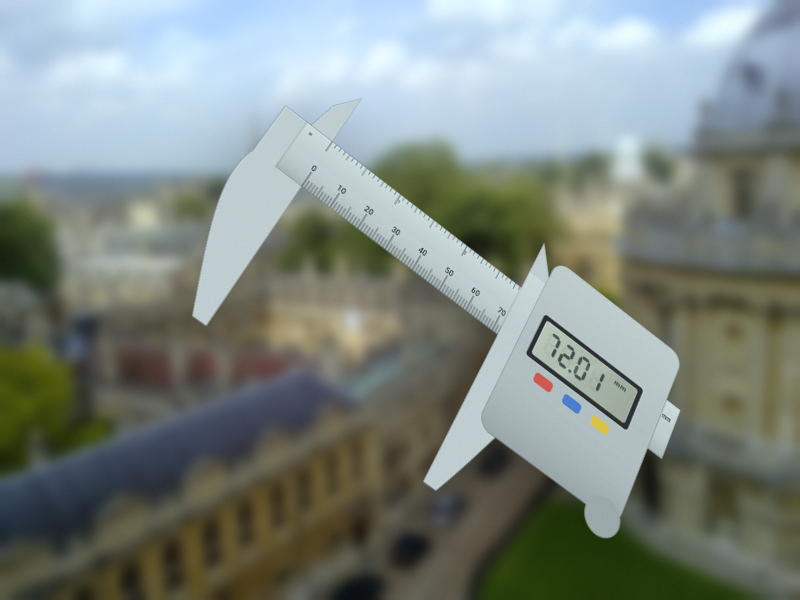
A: 72.01 mm
